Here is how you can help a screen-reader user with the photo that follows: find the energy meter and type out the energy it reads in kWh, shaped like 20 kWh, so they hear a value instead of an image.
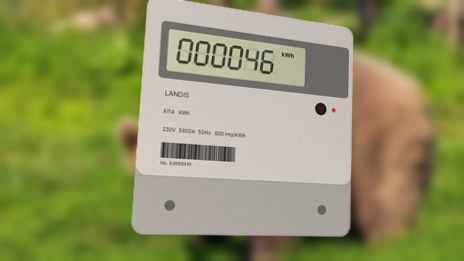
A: 46 kWh
